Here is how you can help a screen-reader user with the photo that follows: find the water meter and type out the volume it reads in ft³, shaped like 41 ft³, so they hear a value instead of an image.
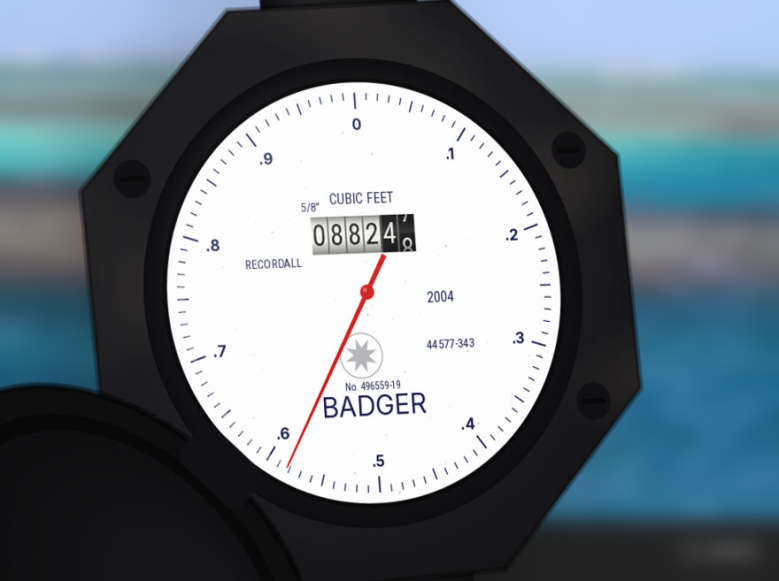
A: 88247.58 ft³
